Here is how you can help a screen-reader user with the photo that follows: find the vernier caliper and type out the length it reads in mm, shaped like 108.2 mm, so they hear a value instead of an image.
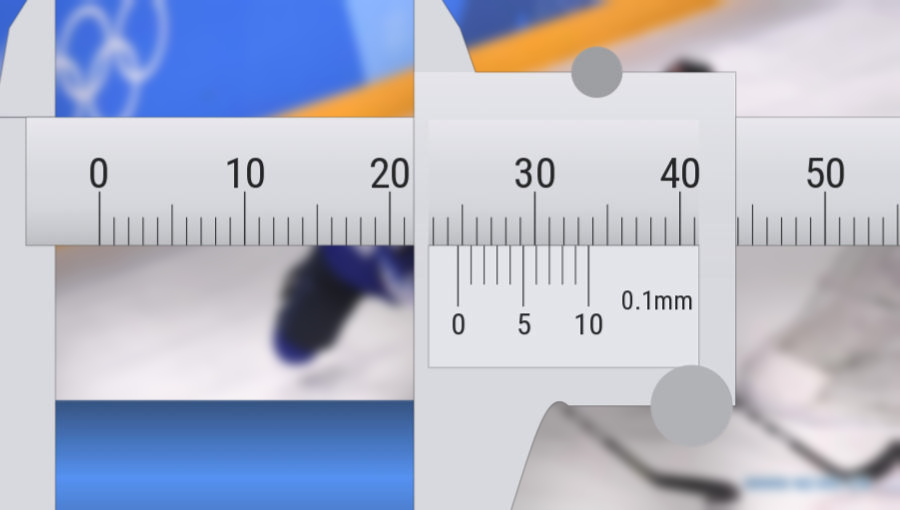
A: 24.7 mm
